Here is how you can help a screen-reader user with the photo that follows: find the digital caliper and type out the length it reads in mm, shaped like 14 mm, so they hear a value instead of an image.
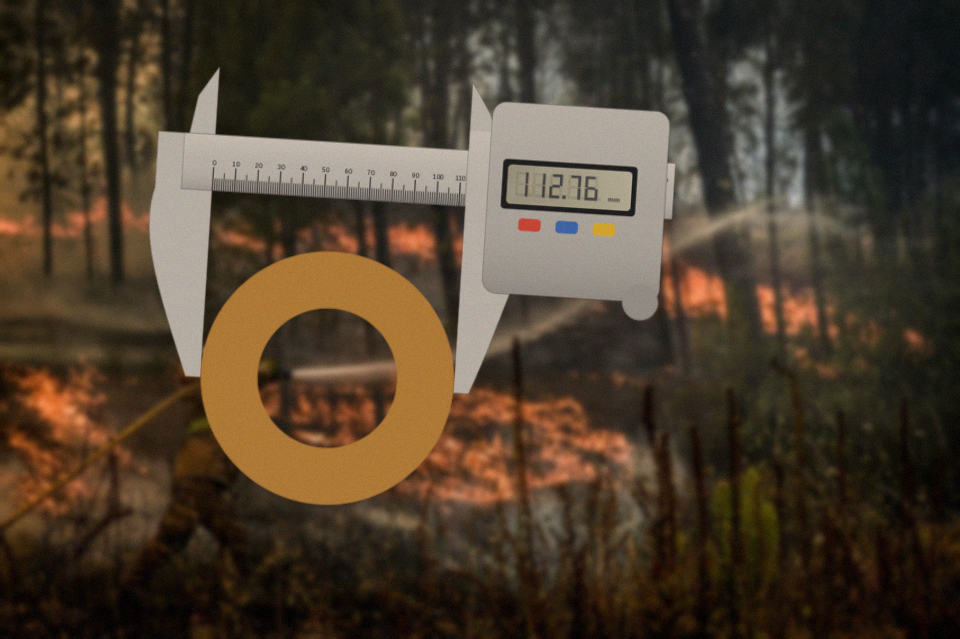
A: 112.76 mm
